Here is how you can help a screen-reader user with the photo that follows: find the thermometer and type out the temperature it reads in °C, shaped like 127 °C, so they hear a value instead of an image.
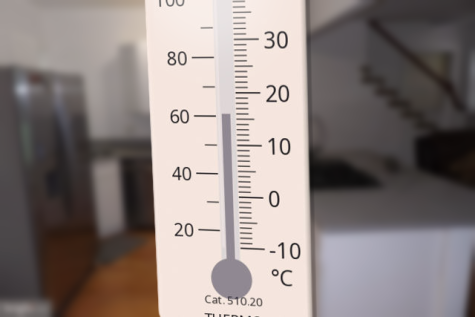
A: 16 °C
